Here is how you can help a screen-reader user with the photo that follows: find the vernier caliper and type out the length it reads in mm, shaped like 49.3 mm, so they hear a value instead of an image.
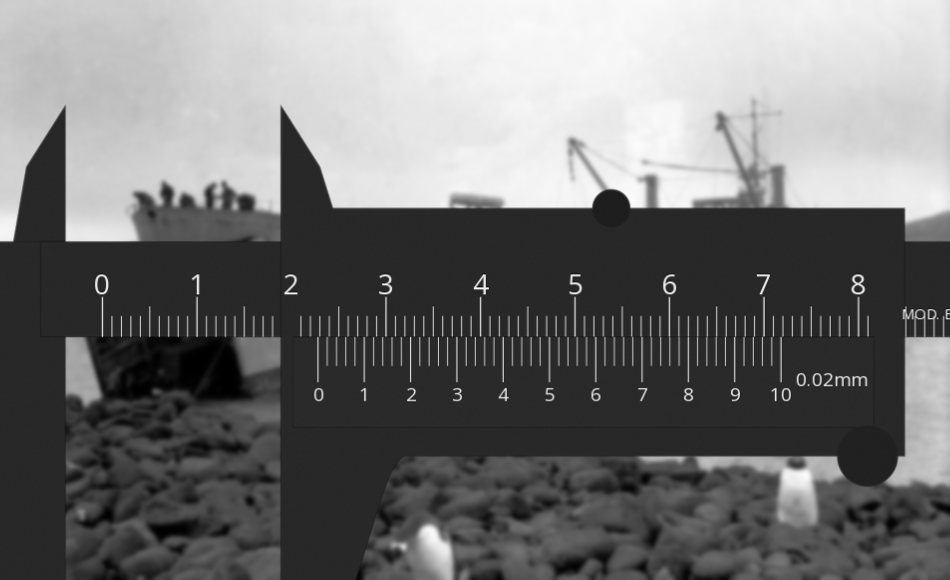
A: 22.8 mm
